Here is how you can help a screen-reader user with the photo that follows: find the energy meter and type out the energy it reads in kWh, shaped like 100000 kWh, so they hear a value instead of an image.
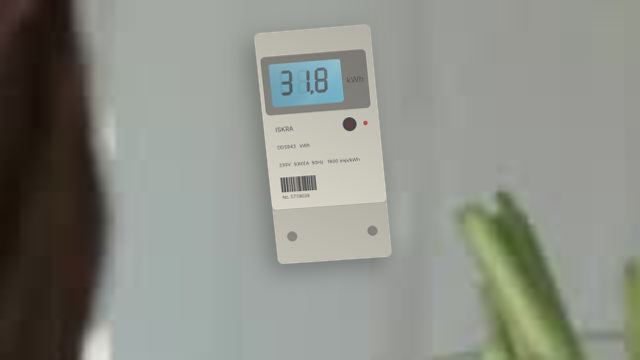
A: 31.8 kWh
